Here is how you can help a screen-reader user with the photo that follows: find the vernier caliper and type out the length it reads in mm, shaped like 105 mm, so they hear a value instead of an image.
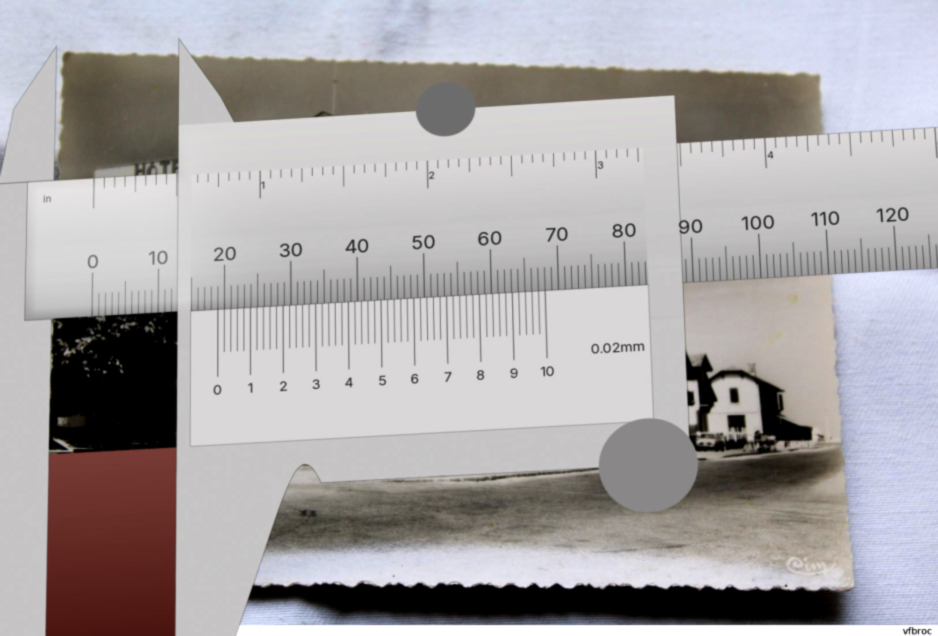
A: 19.0 mm
